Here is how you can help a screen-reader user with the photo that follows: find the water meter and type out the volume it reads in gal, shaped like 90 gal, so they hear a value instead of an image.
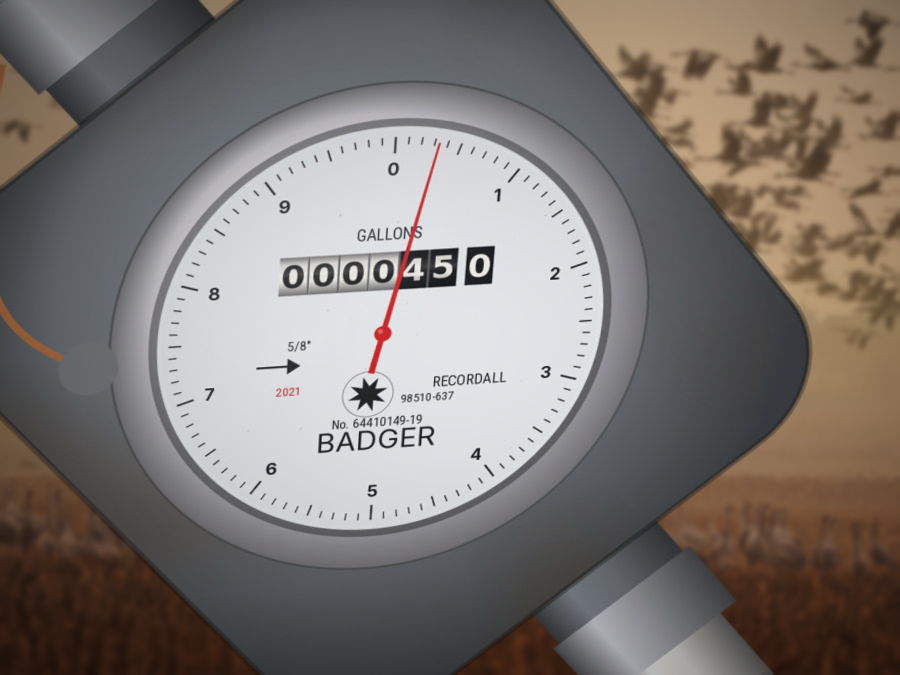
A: 450.3 gal
